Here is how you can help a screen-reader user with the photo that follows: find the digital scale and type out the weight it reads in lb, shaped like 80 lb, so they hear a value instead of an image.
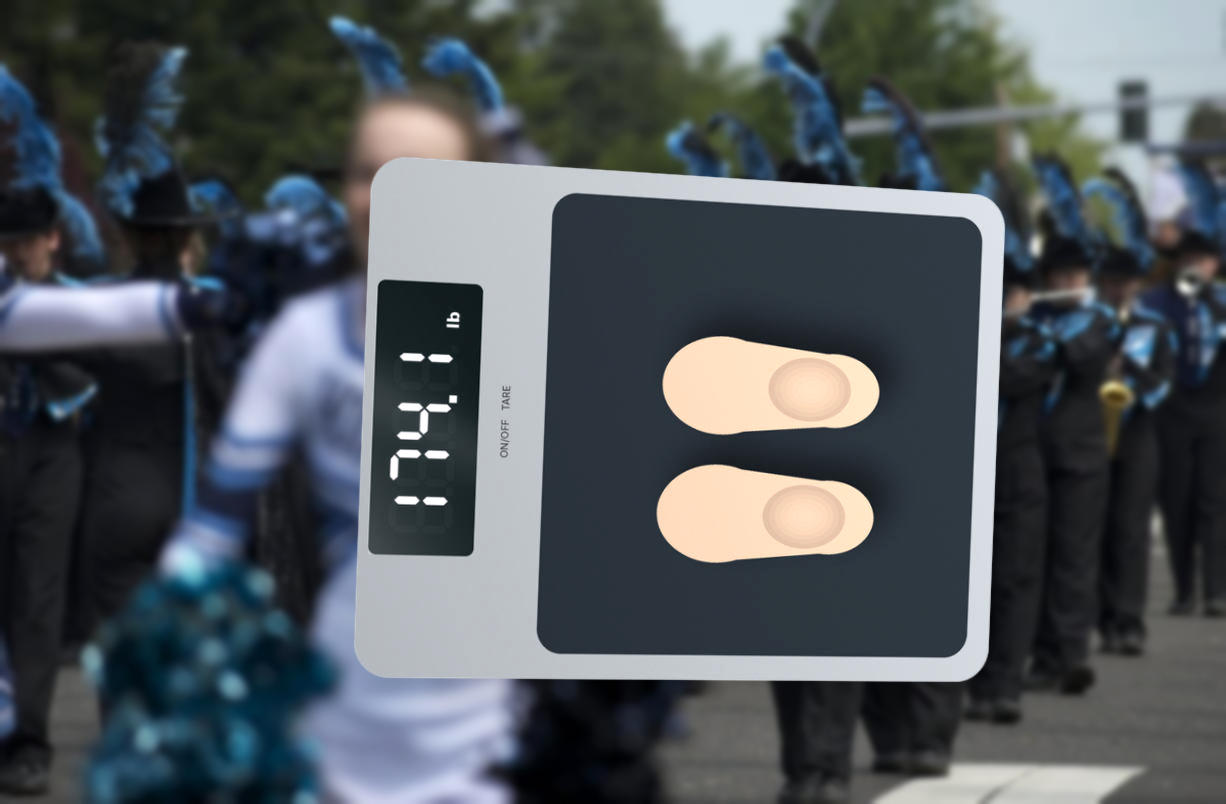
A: 174.1 lb
